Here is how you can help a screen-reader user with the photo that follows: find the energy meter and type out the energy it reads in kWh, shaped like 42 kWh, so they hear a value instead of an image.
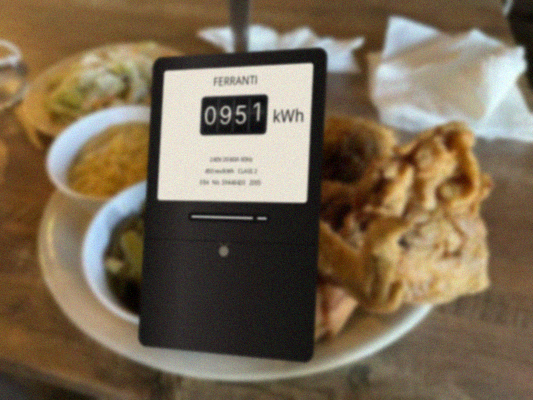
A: 951 kWh
